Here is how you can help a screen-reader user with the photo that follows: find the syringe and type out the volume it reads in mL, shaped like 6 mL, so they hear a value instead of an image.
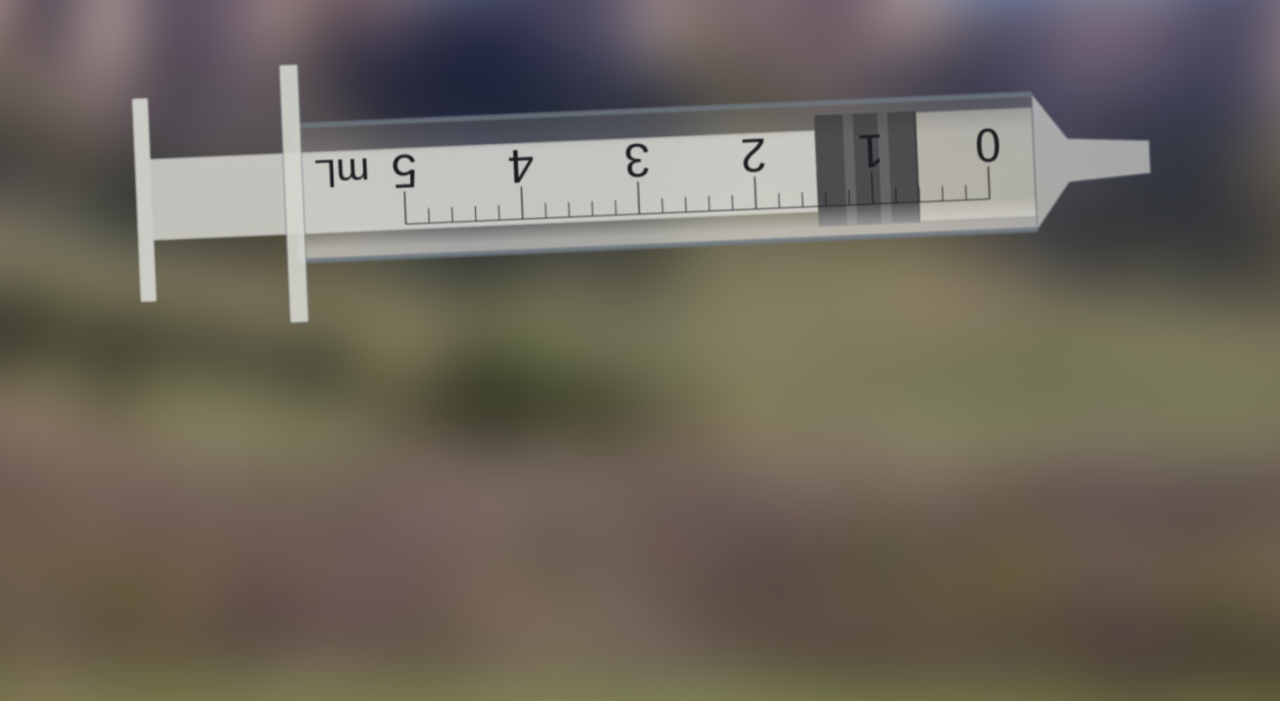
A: 0.6 mL
